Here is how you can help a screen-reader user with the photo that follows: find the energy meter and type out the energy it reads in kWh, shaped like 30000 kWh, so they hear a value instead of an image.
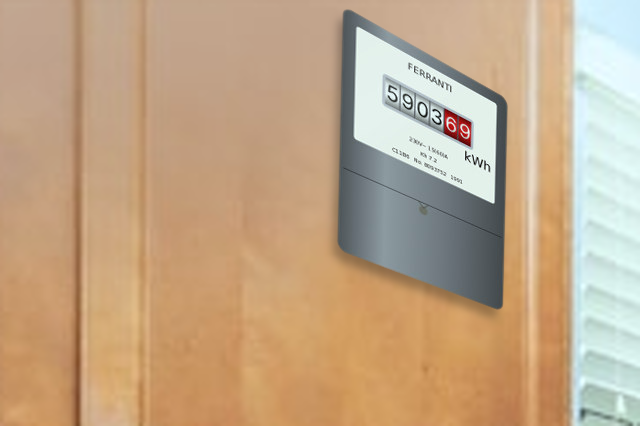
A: 5903.69 kWh
